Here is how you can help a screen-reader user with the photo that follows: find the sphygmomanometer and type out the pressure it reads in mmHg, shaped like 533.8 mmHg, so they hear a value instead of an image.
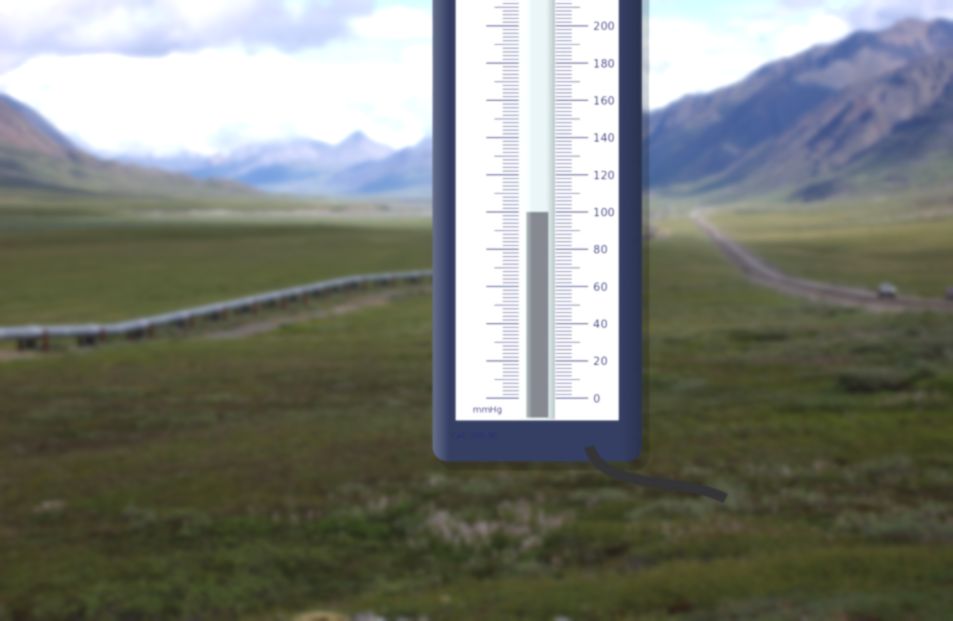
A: 100 mmHg
